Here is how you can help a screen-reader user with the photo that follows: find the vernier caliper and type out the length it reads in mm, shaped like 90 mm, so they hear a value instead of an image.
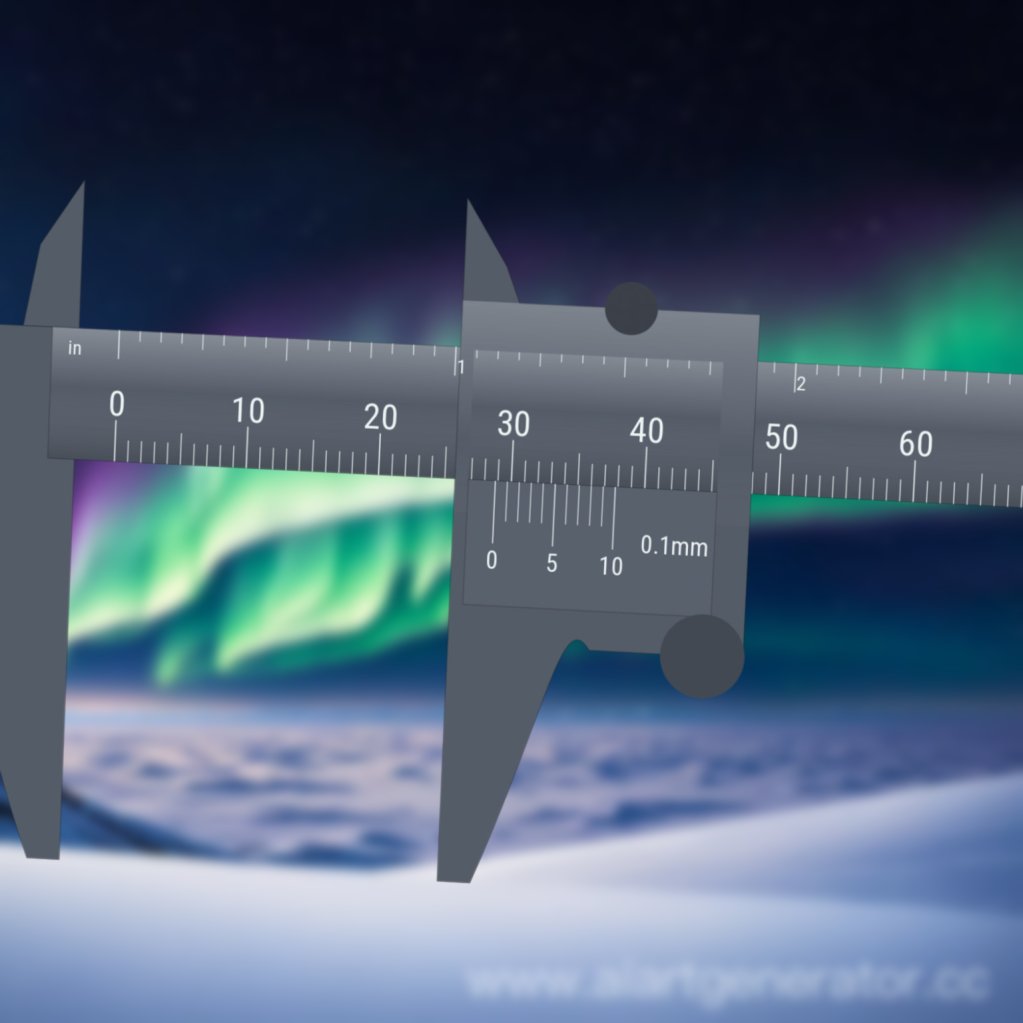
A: 28.8 mm
